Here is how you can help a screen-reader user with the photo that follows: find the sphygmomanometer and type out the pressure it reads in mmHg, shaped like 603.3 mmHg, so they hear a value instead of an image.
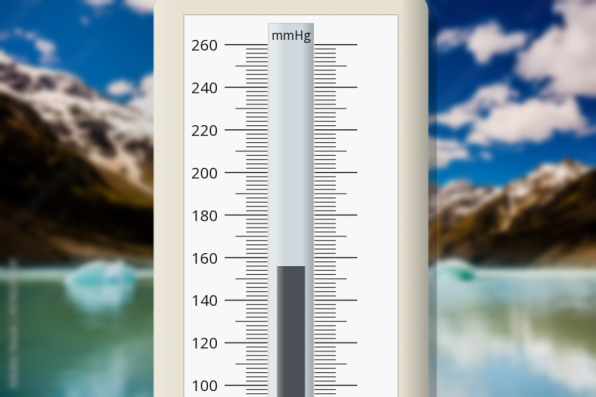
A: 156 mmHg
